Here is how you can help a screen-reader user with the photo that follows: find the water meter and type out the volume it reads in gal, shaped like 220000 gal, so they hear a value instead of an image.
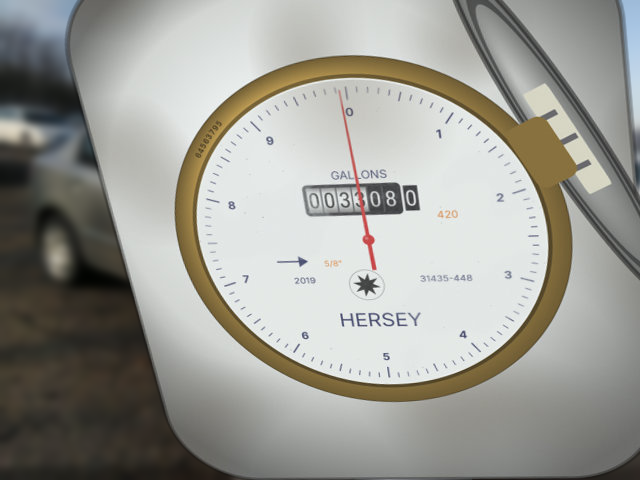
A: 33079.9 gal
